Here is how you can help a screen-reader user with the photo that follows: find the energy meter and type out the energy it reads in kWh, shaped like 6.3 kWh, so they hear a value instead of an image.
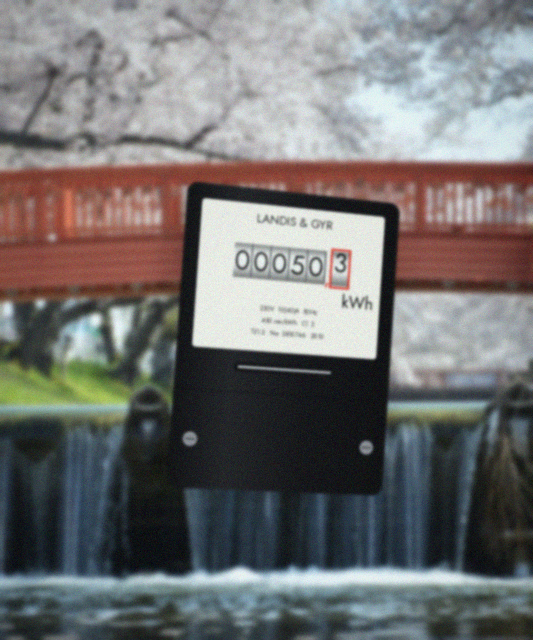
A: 50.3 kWh
